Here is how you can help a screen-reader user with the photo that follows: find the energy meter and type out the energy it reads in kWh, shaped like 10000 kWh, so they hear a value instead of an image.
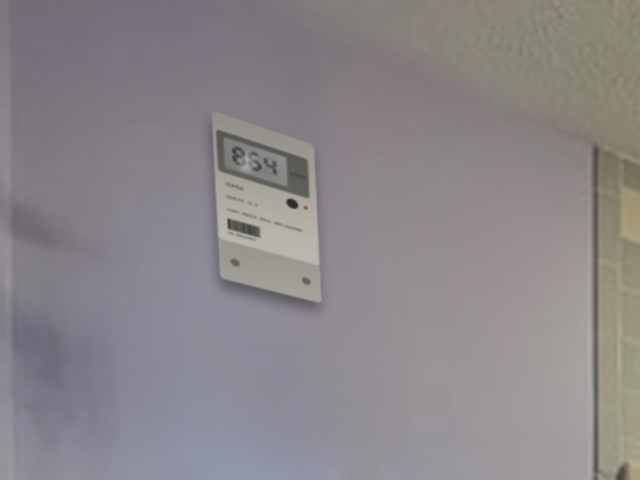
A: 864 kWh
